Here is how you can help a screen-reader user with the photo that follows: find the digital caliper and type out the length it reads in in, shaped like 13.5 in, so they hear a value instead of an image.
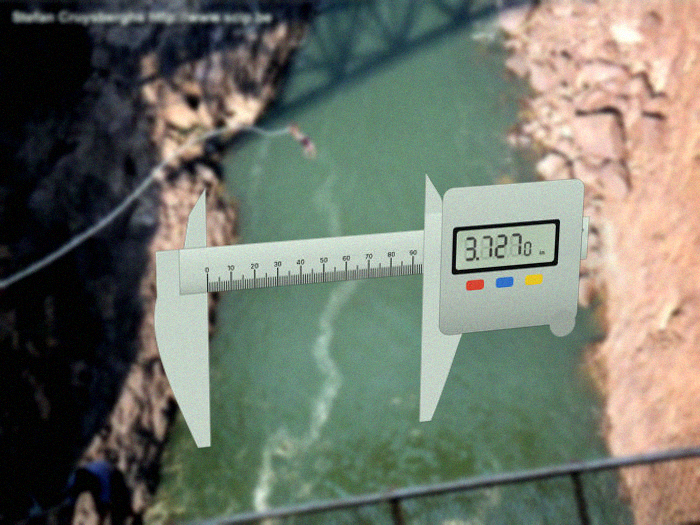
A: 3.7270 in
